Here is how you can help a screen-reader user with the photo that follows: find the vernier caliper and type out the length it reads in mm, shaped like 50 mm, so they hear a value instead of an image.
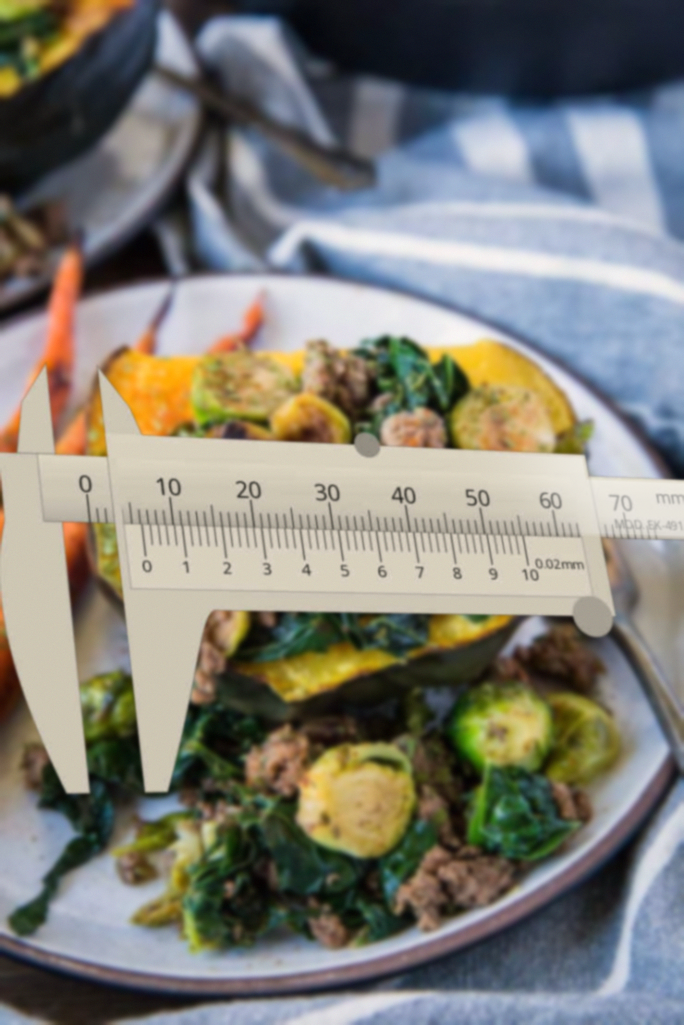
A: 6.2 mm
